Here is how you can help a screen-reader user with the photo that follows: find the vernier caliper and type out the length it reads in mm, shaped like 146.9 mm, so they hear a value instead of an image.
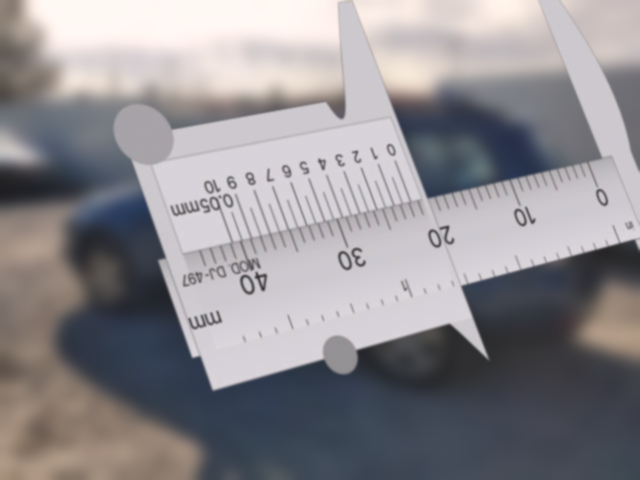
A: 21.8 mm
